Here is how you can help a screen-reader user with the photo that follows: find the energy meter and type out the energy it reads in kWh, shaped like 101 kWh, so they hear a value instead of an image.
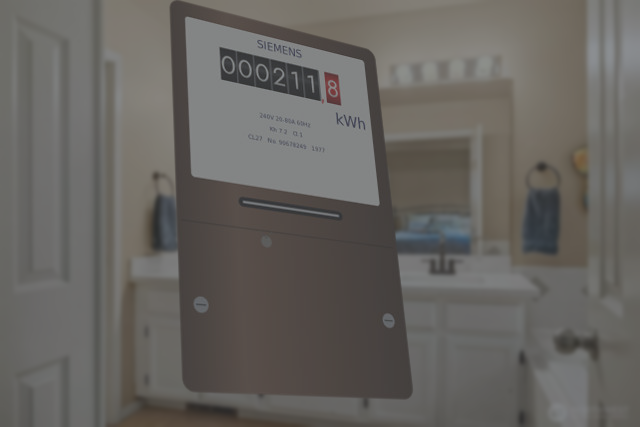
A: 211.8 kWh
